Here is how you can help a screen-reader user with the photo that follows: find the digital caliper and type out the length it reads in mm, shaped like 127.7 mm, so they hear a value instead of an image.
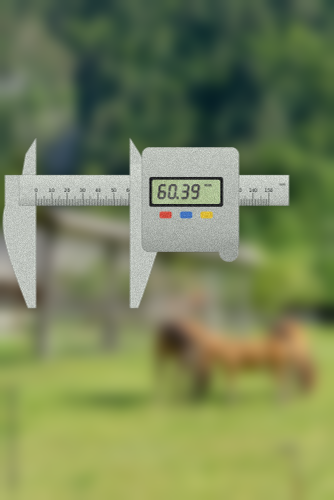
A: 60.39 mm
